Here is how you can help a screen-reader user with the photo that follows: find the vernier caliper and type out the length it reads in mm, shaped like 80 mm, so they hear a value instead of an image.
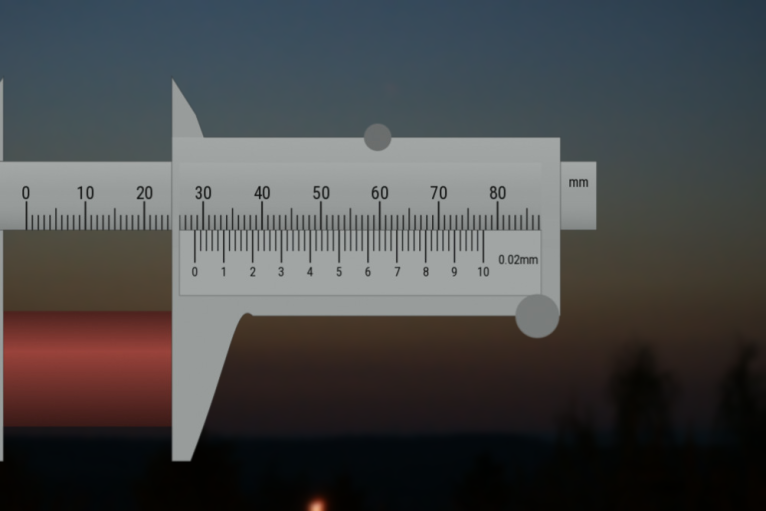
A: 28.6 mm
